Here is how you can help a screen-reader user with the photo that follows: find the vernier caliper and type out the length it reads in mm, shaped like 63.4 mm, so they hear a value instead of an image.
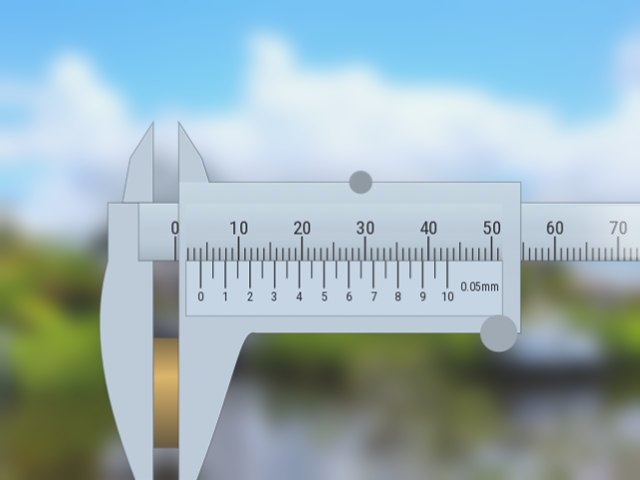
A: 4.0 mm
